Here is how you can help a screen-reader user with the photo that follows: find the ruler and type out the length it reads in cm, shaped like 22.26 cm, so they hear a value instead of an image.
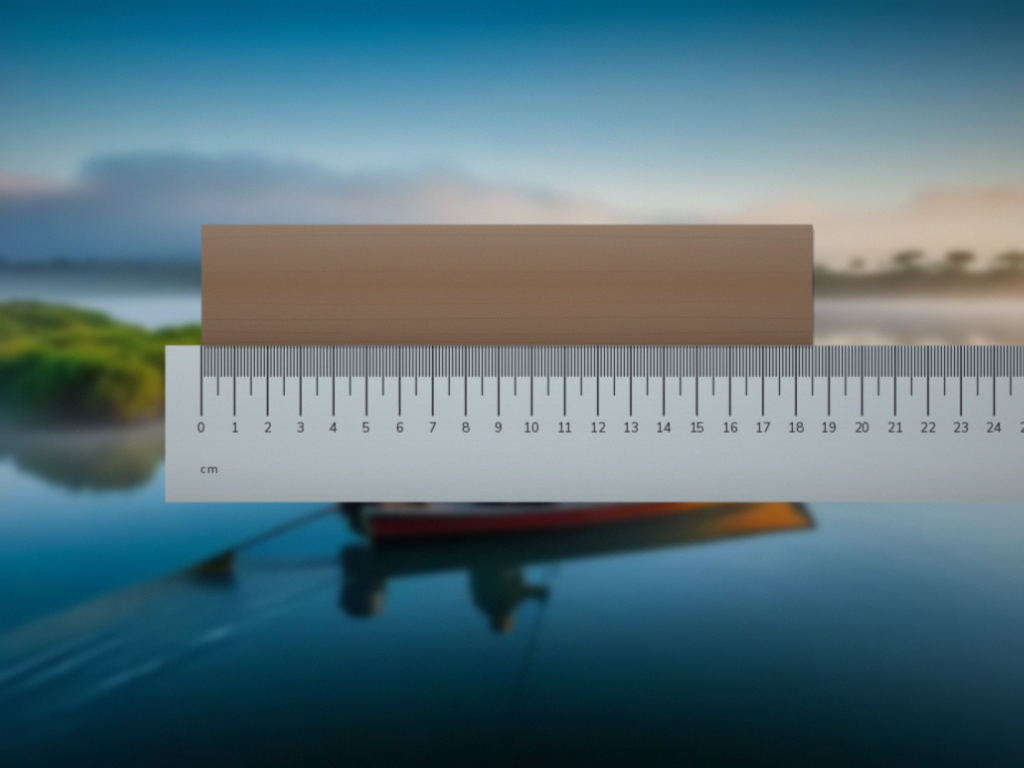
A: 18.5 cm
